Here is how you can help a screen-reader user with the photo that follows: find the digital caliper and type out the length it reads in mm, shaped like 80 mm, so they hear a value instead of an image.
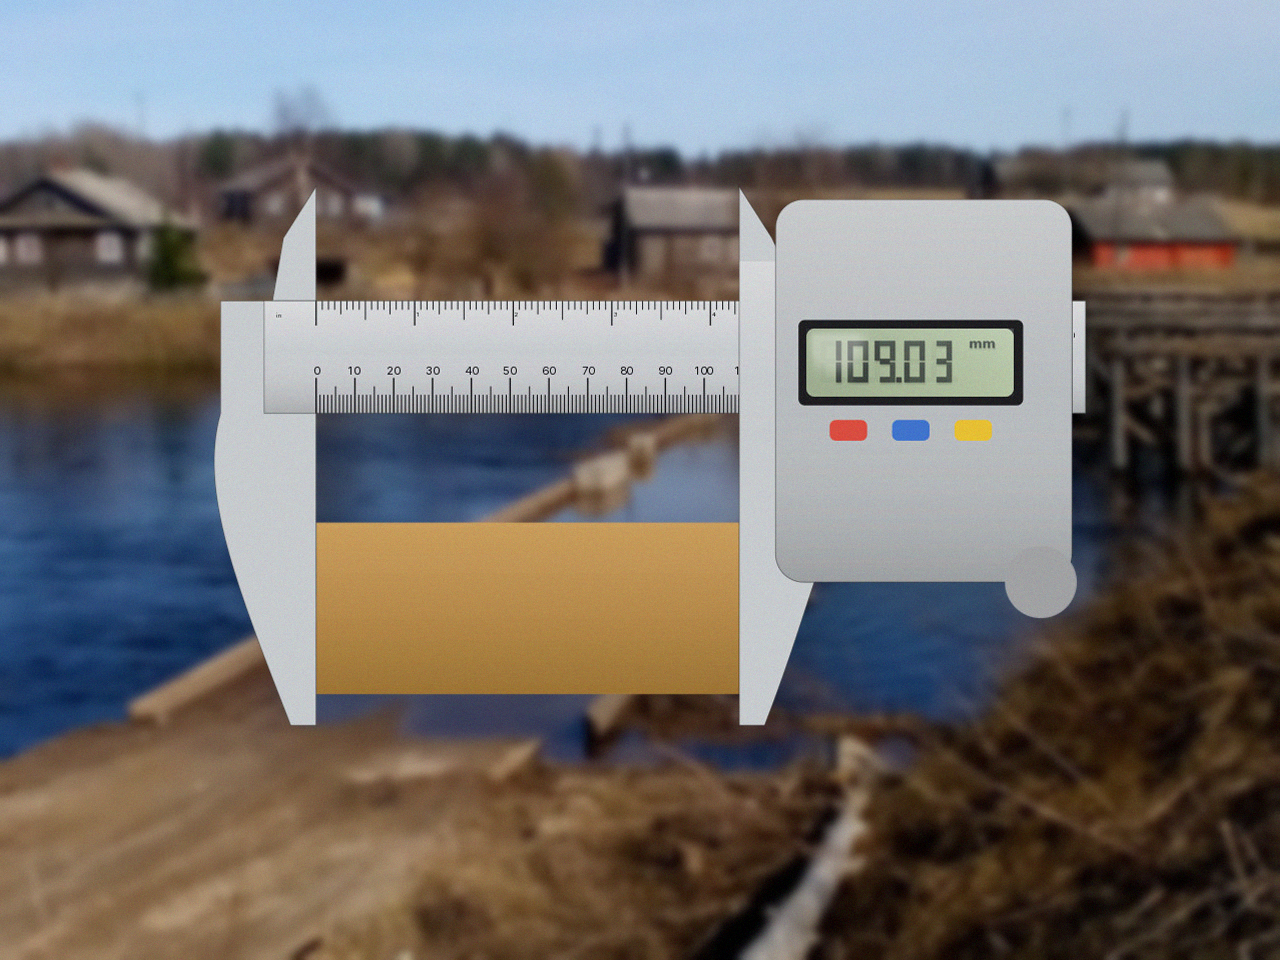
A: 109.03 mm
